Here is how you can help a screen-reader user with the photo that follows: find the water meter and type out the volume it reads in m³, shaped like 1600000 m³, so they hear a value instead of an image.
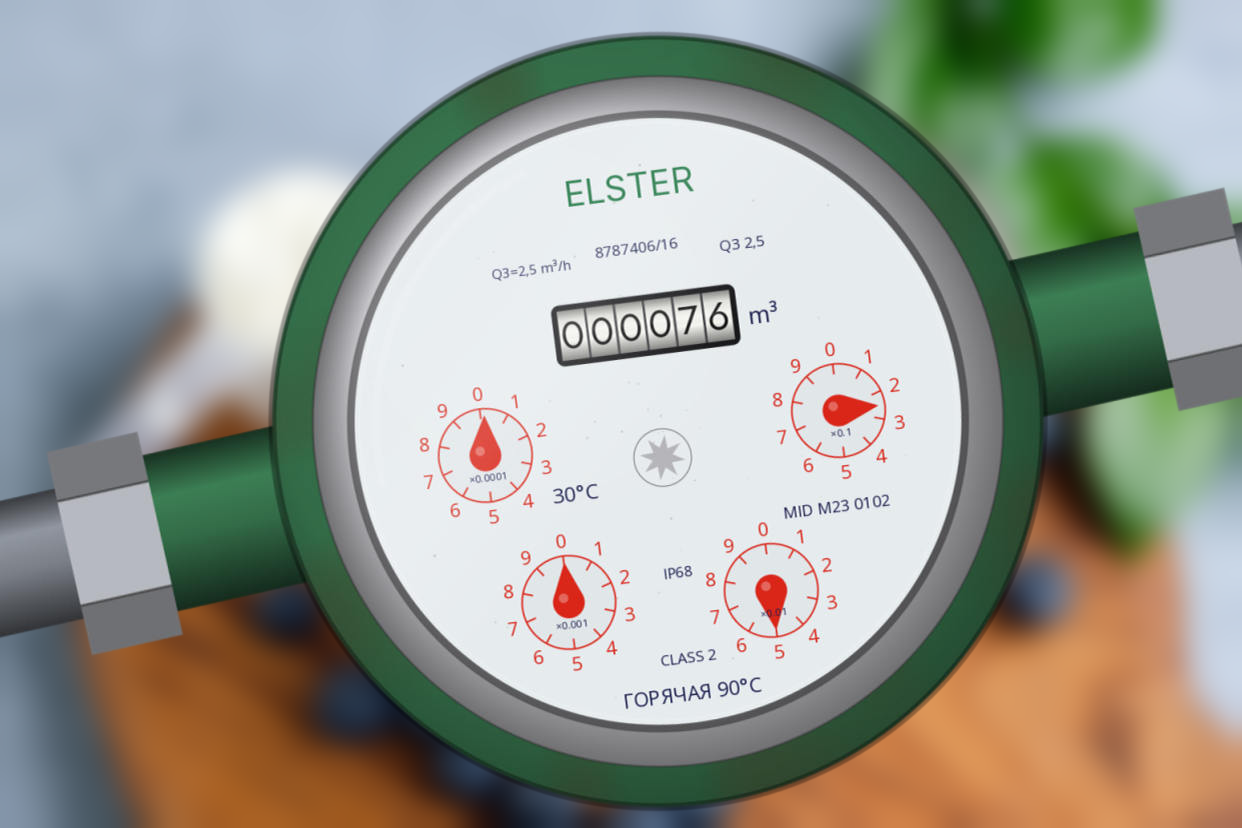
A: 76.2500 m³
